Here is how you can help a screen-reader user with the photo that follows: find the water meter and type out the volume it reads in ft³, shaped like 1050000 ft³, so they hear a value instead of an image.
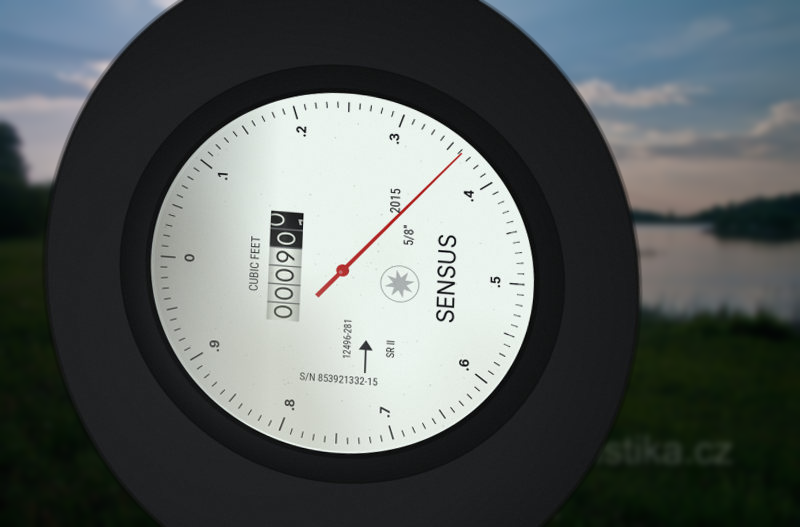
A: 900.36 ft³
